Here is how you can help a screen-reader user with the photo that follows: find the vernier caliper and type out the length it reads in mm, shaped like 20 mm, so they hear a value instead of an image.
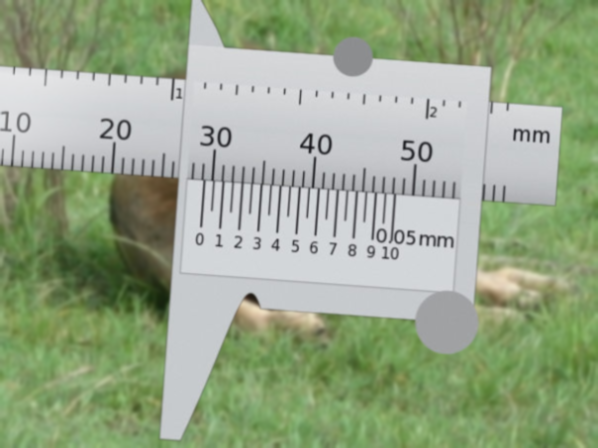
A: 29.2 mm
